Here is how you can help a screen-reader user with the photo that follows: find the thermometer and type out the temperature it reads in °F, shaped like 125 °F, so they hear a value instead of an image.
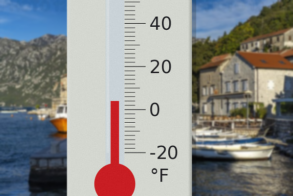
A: 4 °F
